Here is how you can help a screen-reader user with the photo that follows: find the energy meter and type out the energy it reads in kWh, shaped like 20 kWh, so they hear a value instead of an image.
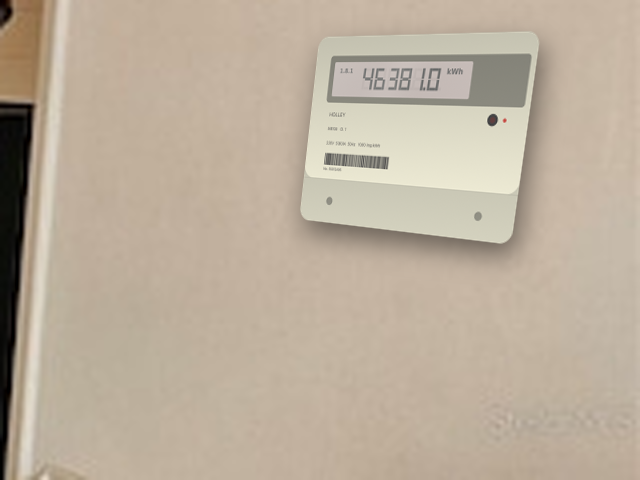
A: 46381.0 kWh
